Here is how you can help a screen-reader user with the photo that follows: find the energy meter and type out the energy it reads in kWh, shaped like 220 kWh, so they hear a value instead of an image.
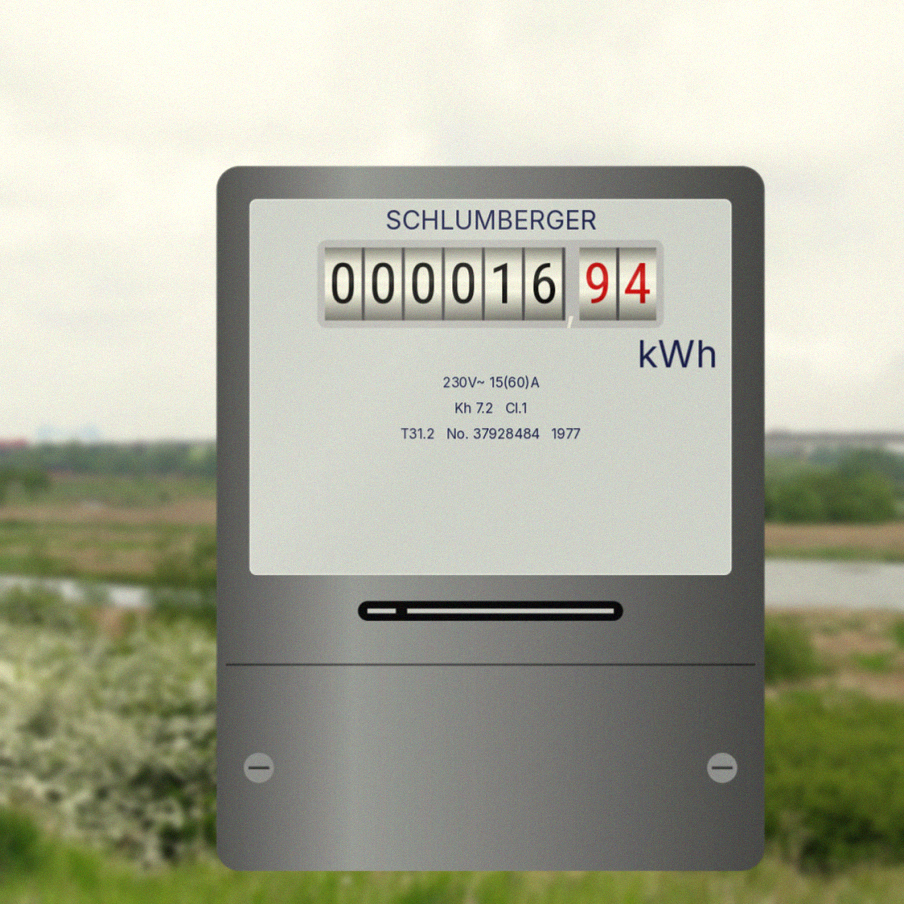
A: 16.94 kWh
